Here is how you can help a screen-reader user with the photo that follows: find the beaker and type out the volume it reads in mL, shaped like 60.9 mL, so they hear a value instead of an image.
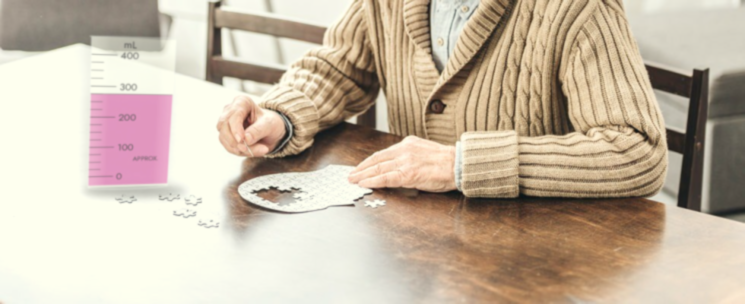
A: 275 mL
